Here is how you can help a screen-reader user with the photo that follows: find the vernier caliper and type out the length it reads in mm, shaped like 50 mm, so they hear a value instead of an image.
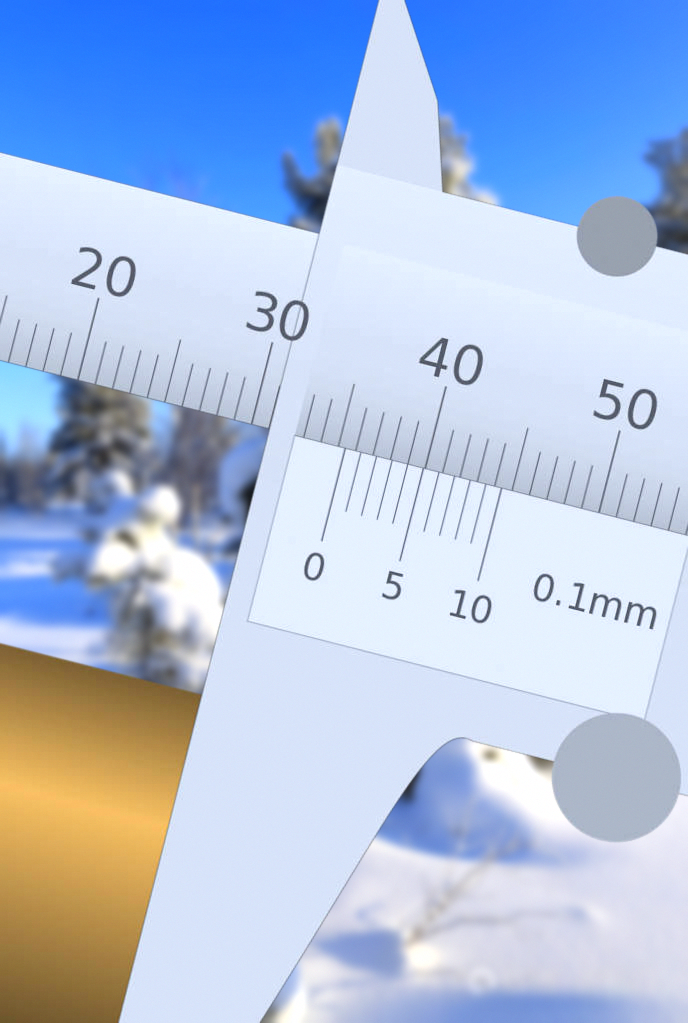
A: 35.4 mm
